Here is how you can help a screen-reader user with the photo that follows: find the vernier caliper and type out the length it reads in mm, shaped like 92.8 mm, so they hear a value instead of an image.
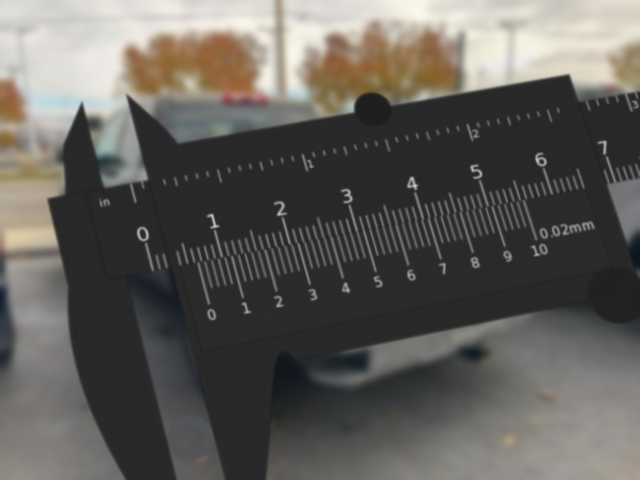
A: 6.5 mm
